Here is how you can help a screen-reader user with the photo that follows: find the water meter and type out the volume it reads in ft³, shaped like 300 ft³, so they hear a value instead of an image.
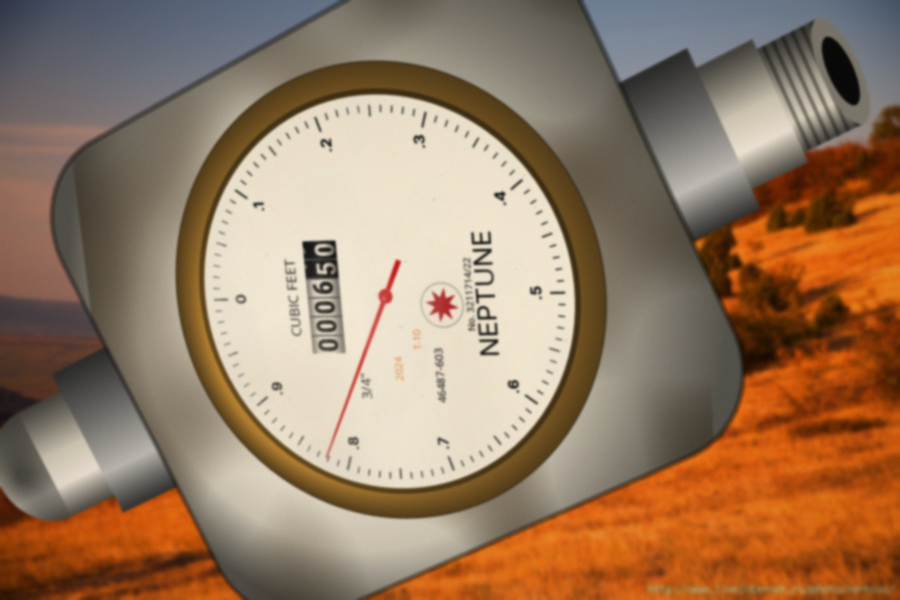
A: 649.82 ft³
